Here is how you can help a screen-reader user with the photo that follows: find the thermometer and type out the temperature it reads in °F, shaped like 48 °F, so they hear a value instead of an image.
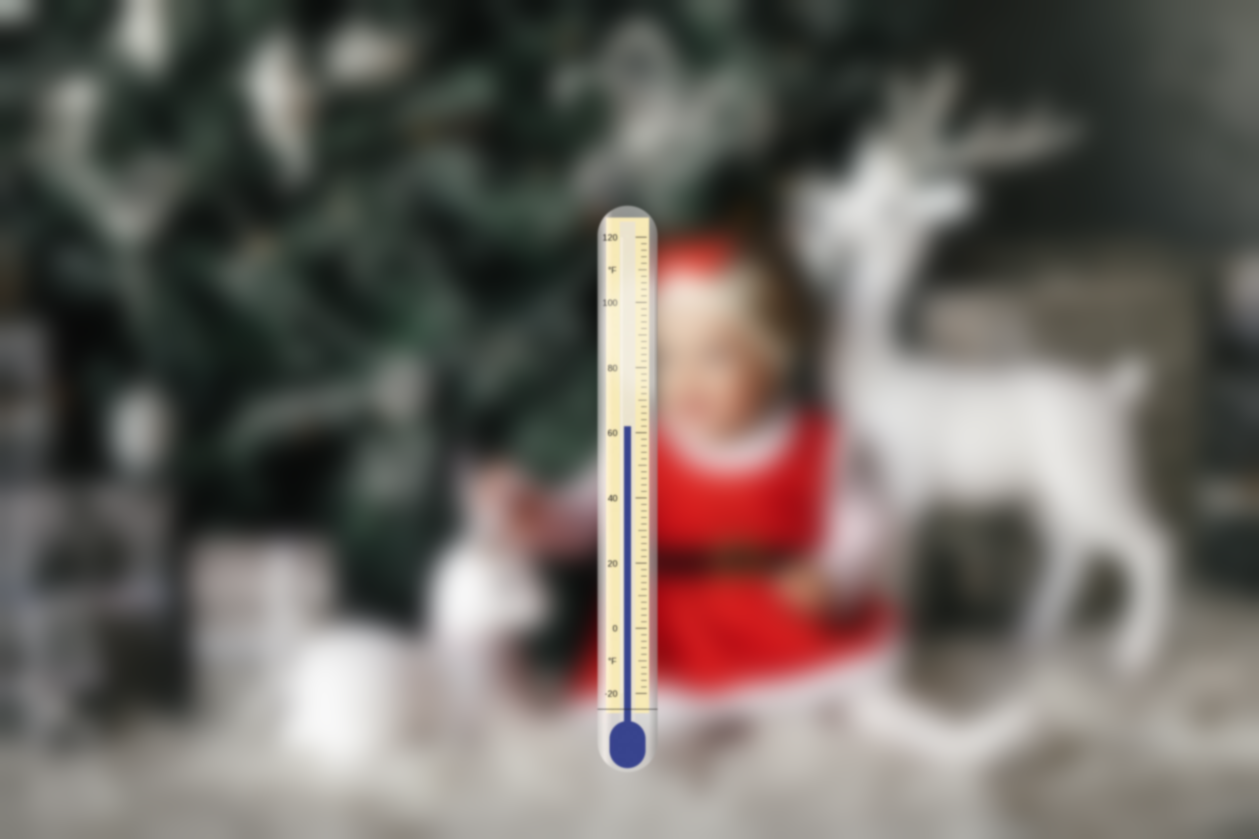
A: 62 °F
